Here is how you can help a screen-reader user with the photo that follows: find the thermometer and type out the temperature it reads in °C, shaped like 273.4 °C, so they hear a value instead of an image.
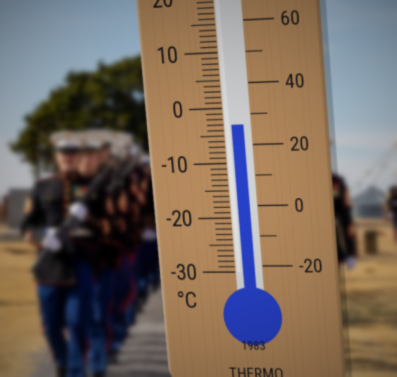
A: -3 °C
